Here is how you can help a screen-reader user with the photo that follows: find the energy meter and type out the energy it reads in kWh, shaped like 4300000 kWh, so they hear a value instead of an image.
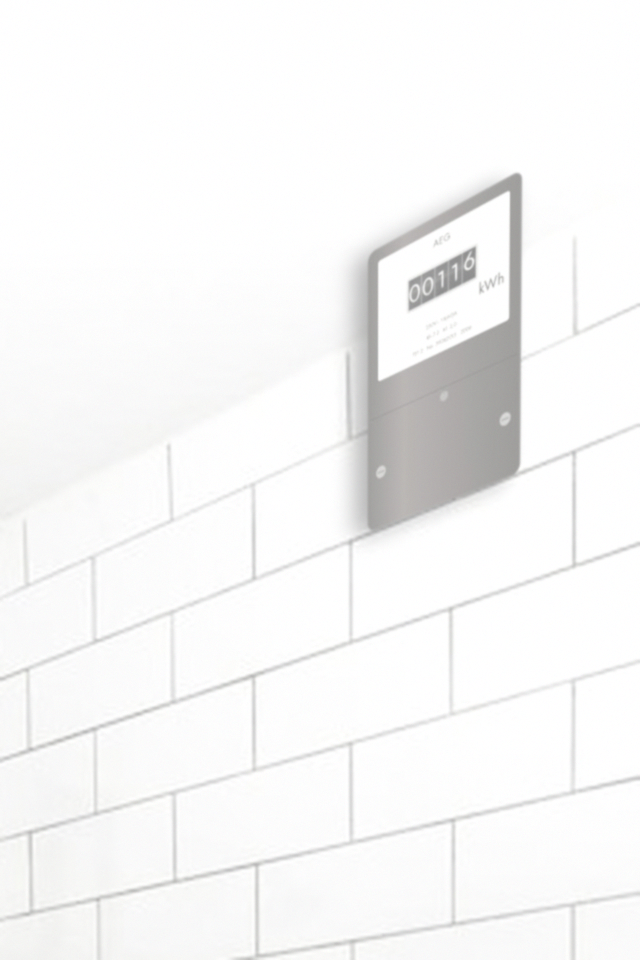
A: 116 kWh
